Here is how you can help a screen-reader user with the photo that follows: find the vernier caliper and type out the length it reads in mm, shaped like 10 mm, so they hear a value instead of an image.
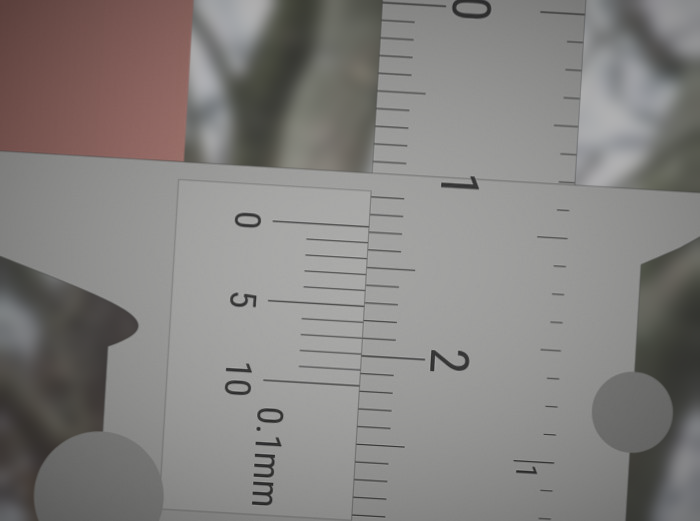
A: 12.7 mm
